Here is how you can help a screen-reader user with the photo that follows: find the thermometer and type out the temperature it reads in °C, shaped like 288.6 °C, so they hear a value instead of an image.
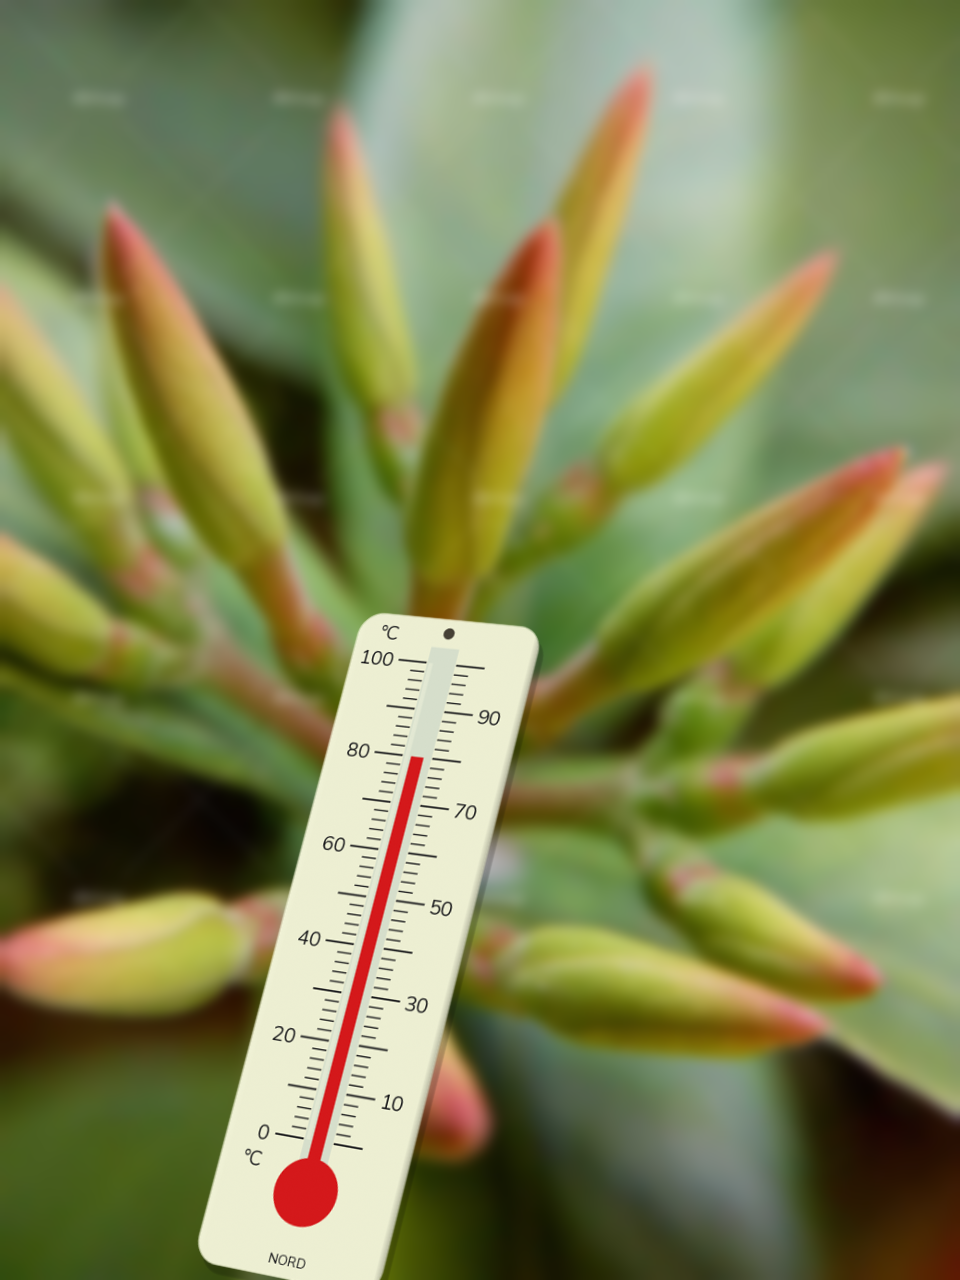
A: 80 °C
